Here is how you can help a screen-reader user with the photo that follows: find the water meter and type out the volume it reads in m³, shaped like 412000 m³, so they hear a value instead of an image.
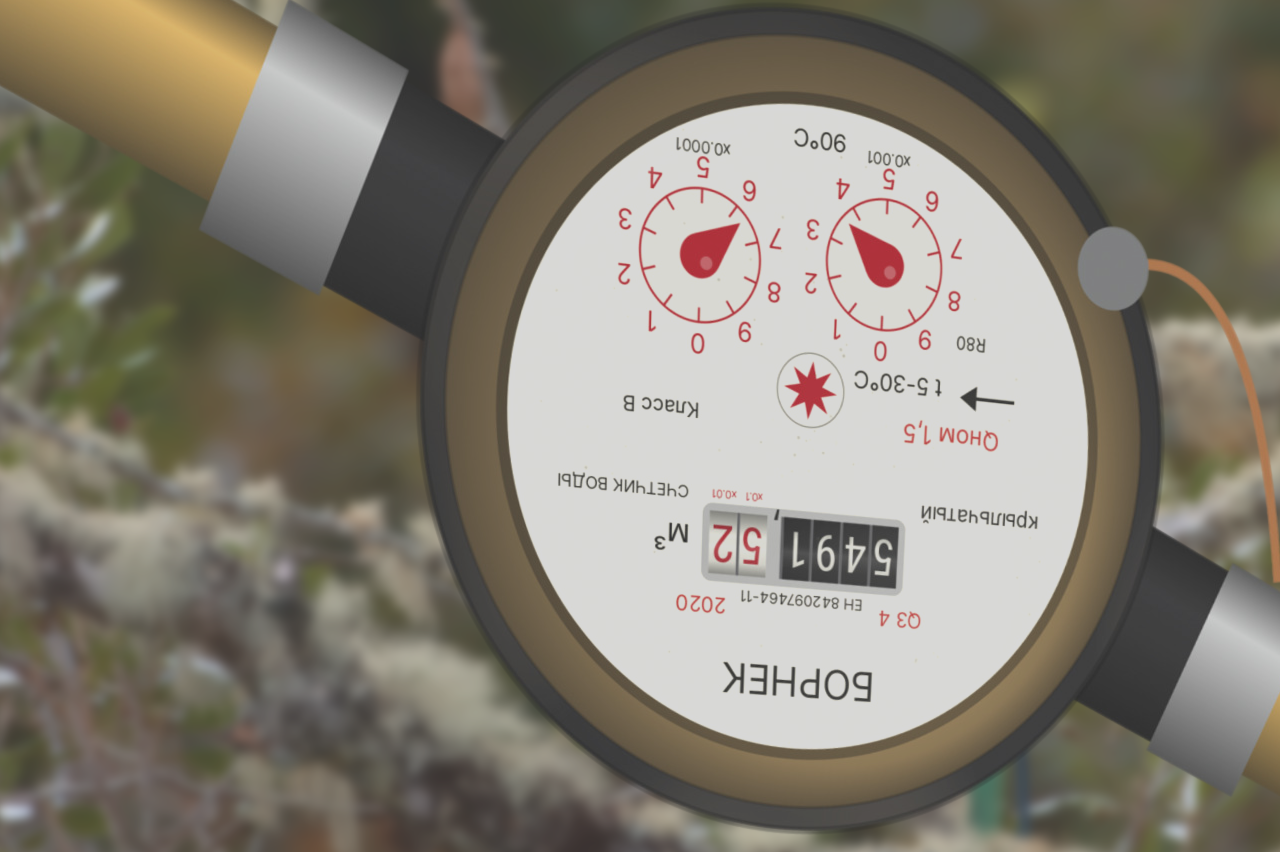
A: 5491.5236 m³
